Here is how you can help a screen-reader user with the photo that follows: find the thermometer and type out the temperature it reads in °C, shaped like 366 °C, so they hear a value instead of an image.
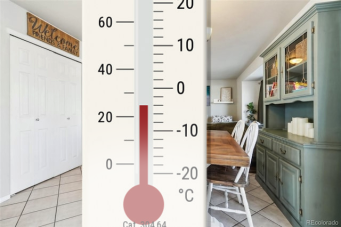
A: -4 °C
